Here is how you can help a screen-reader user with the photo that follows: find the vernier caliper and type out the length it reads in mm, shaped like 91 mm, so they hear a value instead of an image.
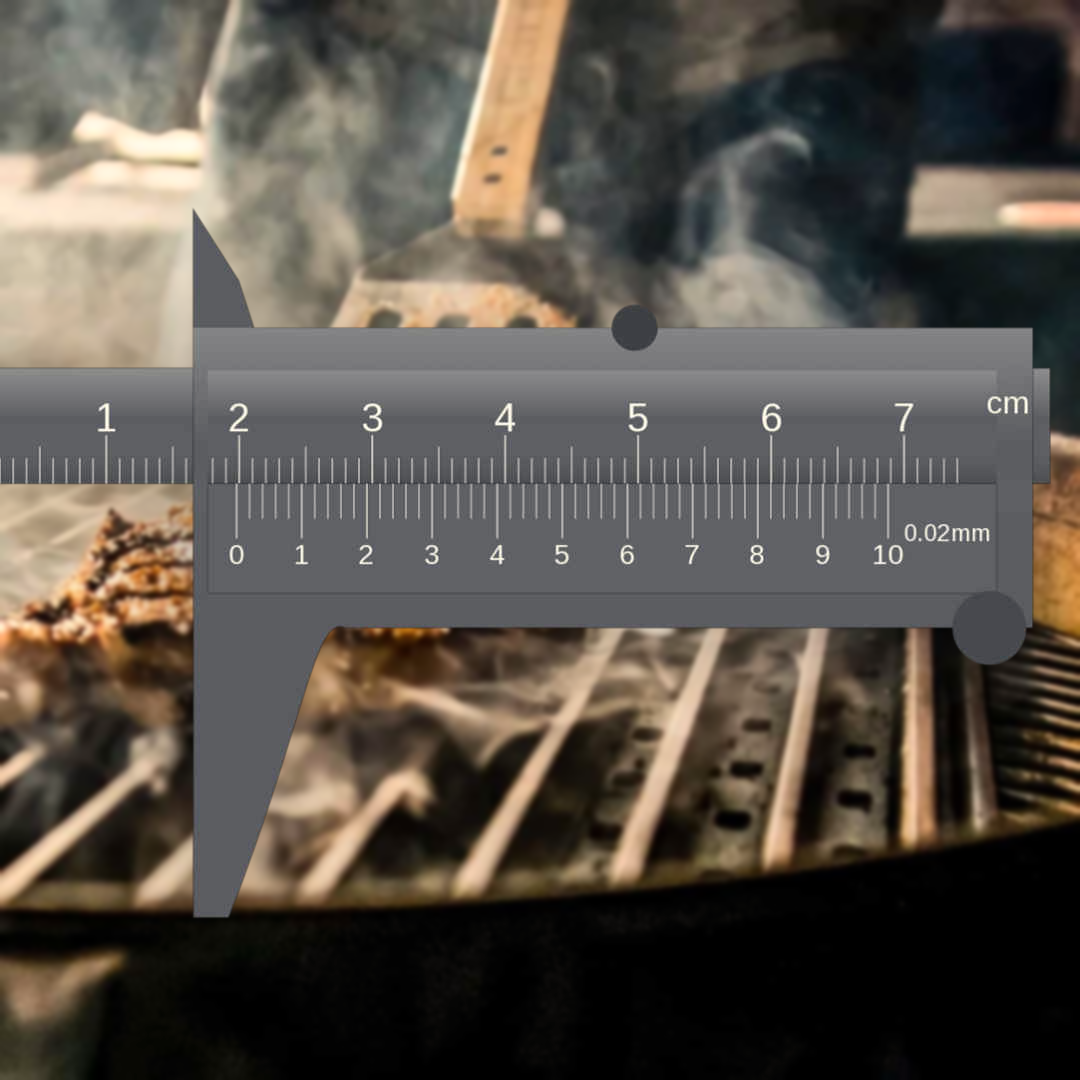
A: 19.8 mm
